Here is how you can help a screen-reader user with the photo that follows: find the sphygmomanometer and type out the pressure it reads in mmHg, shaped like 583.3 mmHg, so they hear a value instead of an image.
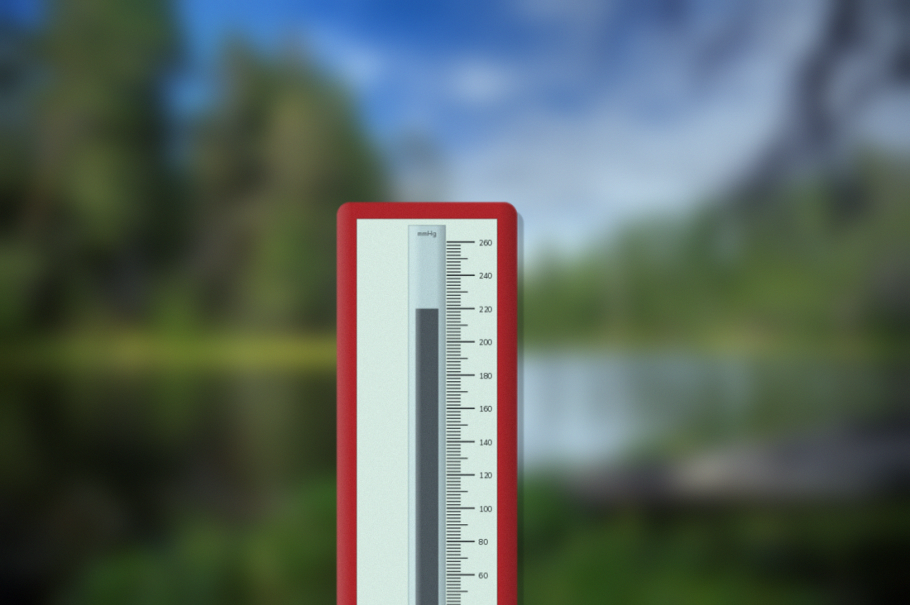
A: 220 mmHg
